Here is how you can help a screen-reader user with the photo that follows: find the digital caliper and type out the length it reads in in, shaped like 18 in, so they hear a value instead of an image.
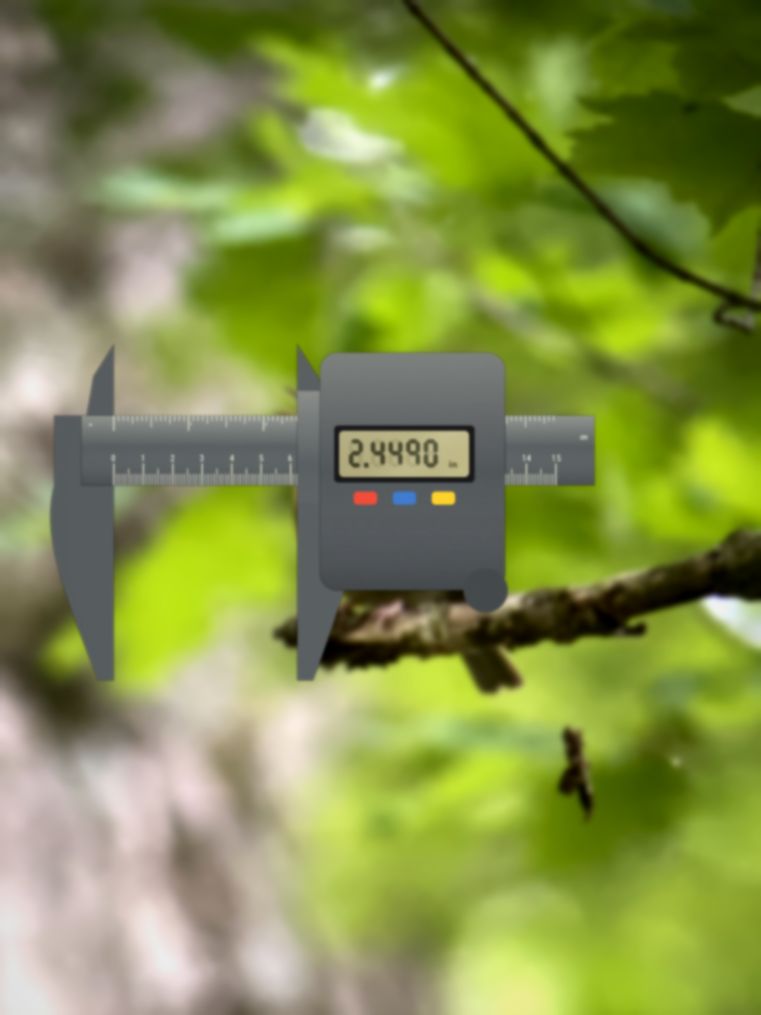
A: 2.4490 in
